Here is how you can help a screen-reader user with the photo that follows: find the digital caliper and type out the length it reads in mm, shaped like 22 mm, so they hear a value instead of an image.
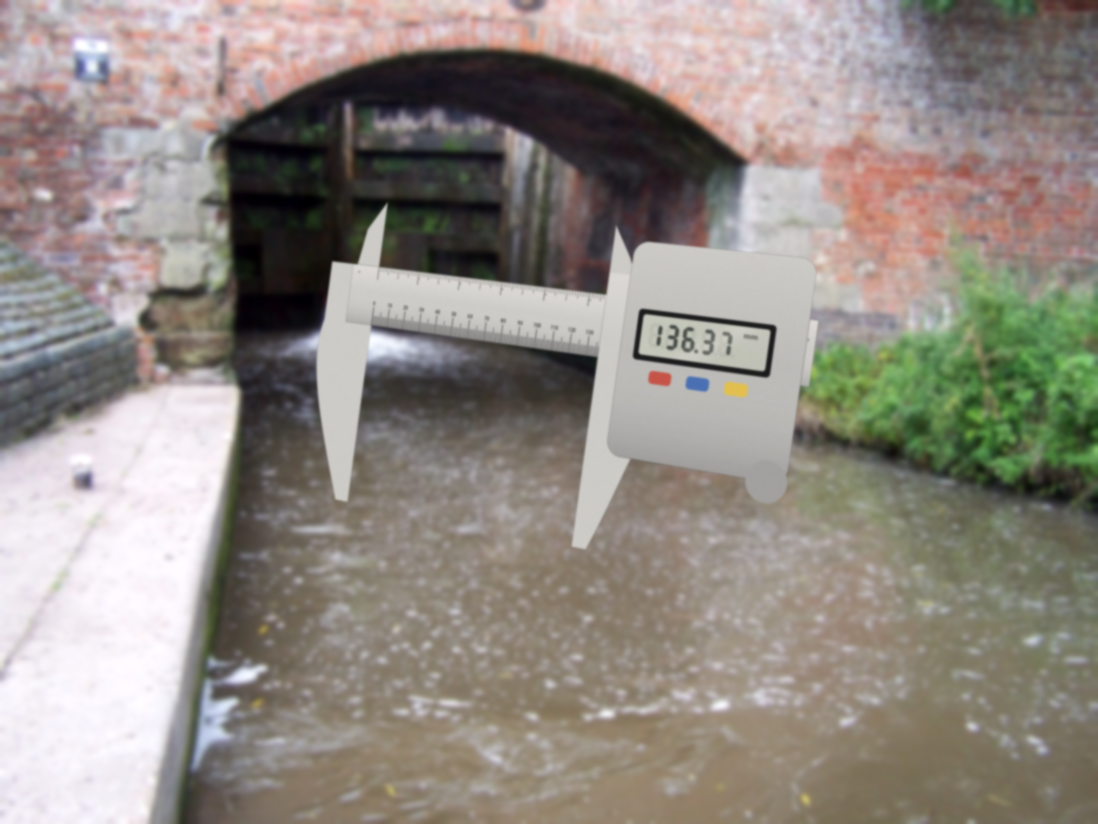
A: 136.37 mm
